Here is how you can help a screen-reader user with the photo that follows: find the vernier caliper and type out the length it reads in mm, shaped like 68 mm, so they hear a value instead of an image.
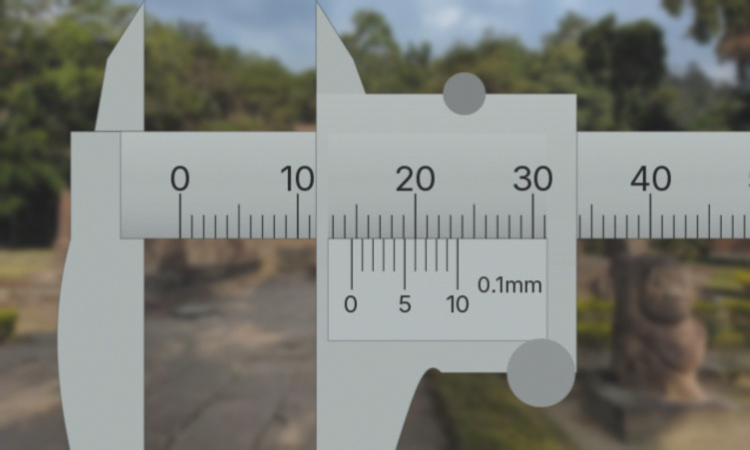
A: 14.6 mm
